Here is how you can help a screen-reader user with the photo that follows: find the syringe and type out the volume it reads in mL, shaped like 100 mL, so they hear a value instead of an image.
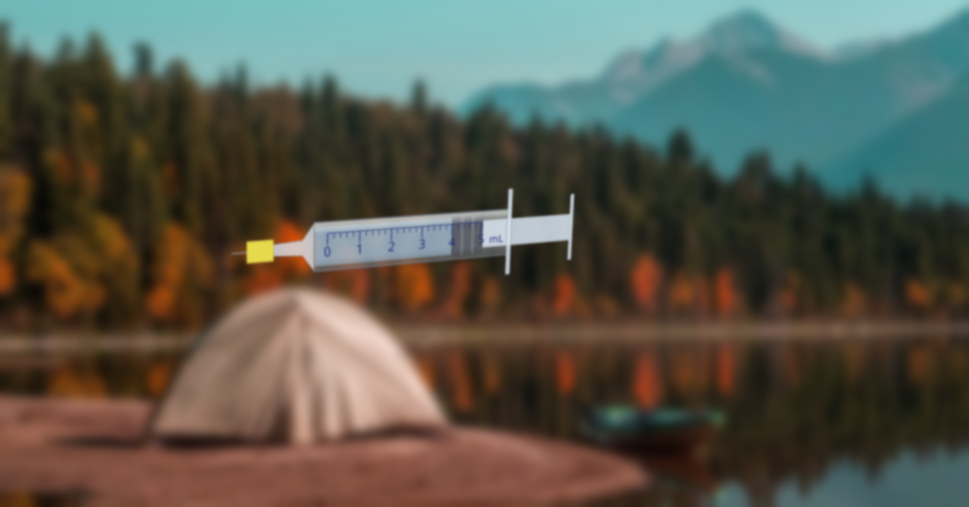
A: 4 mL
